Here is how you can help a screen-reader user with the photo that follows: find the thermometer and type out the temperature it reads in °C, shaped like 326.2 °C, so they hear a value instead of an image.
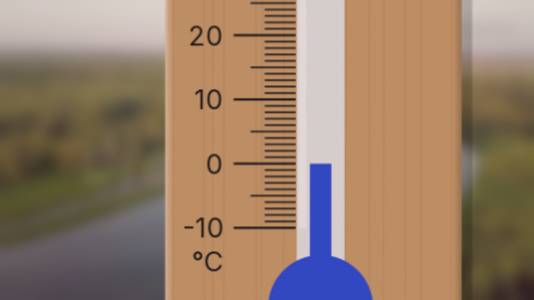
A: 0 °C
